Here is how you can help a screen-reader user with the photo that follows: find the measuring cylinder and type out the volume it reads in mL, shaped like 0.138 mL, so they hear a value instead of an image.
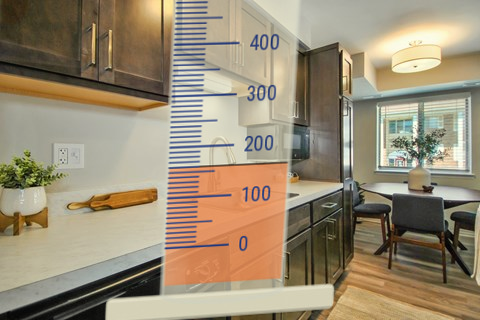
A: 160 mL
